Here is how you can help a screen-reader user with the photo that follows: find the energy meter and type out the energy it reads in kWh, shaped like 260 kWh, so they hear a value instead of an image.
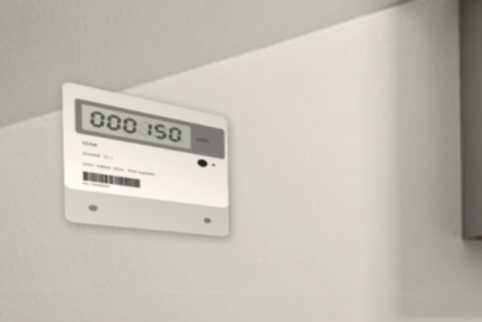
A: 150 kWh
